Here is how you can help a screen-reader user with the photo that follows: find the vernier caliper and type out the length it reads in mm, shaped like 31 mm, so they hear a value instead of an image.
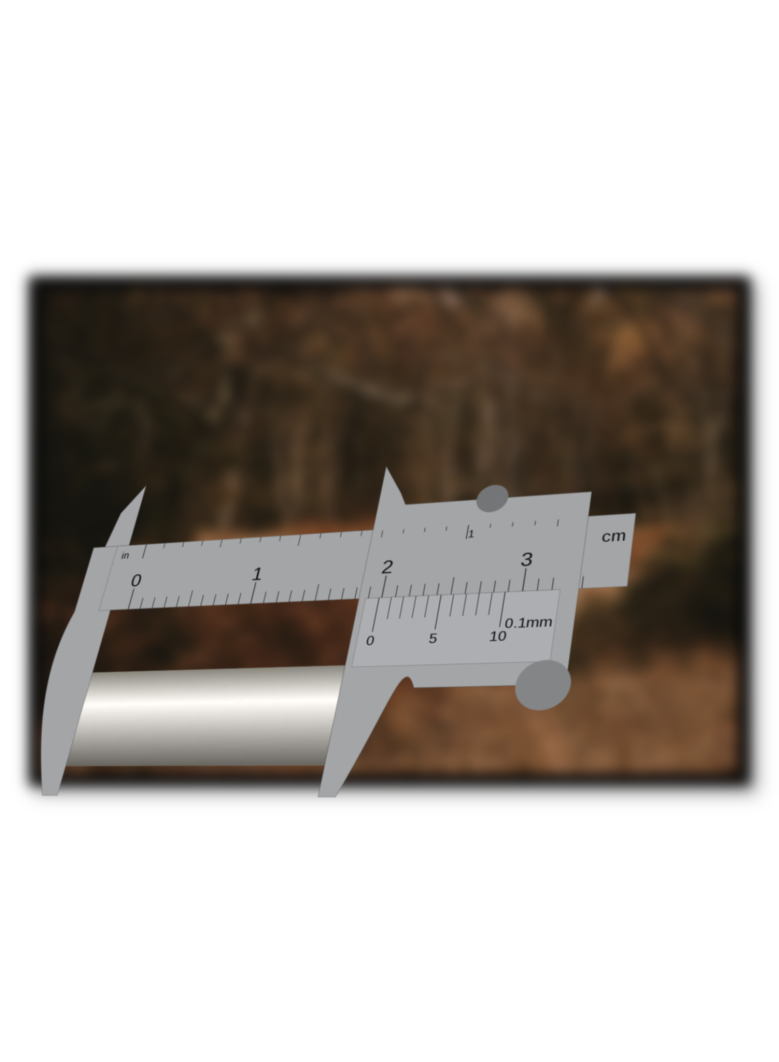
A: 19.8 mm
